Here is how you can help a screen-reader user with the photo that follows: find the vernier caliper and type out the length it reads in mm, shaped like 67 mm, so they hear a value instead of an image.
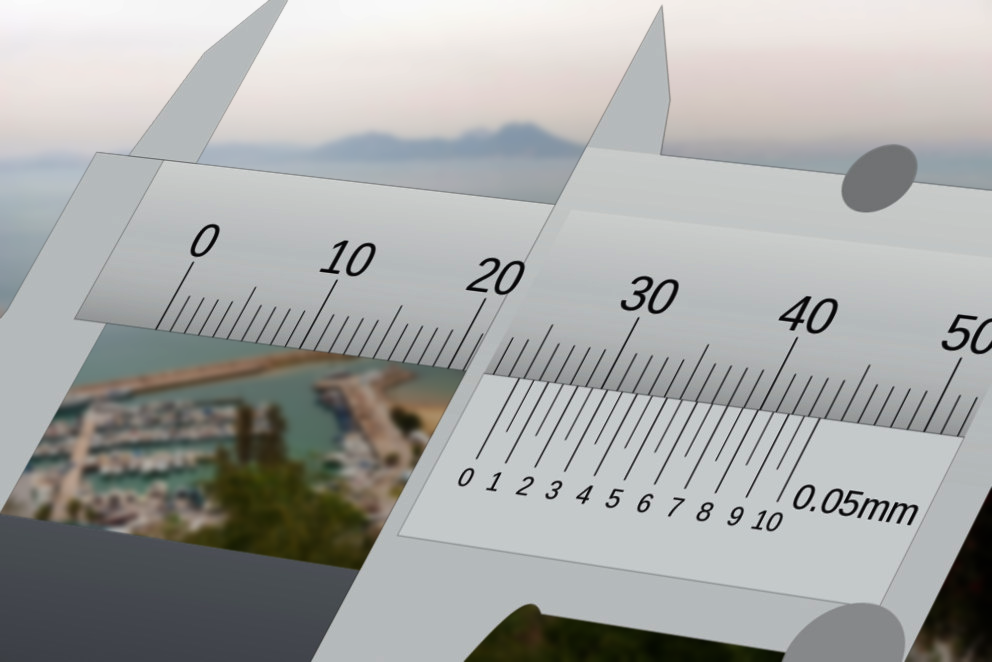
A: 24.7 mm
